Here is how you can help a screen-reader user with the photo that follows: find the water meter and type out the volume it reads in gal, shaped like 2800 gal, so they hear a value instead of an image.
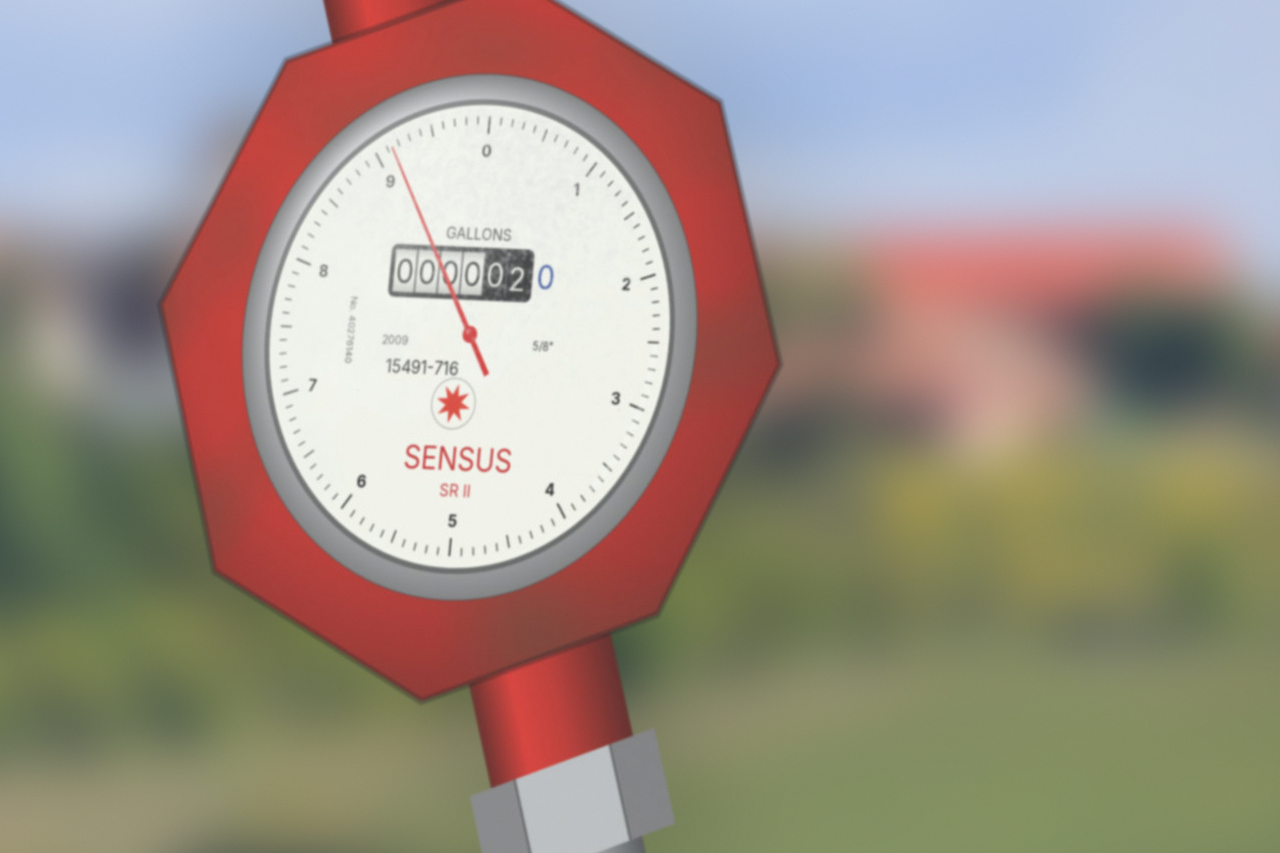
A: 19.1 gal
